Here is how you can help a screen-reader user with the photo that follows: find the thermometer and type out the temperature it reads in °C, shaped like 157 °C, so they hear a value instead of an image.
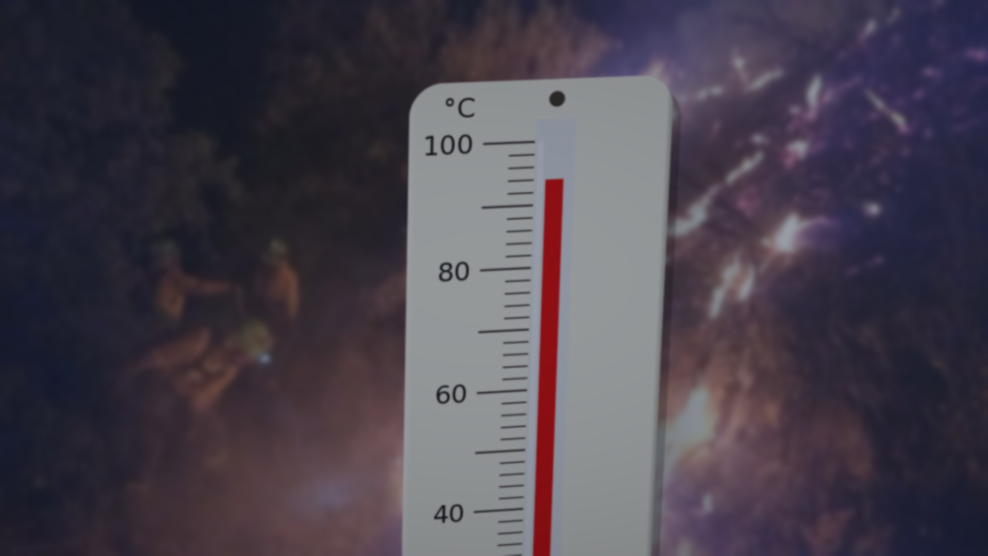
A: 94 °C
